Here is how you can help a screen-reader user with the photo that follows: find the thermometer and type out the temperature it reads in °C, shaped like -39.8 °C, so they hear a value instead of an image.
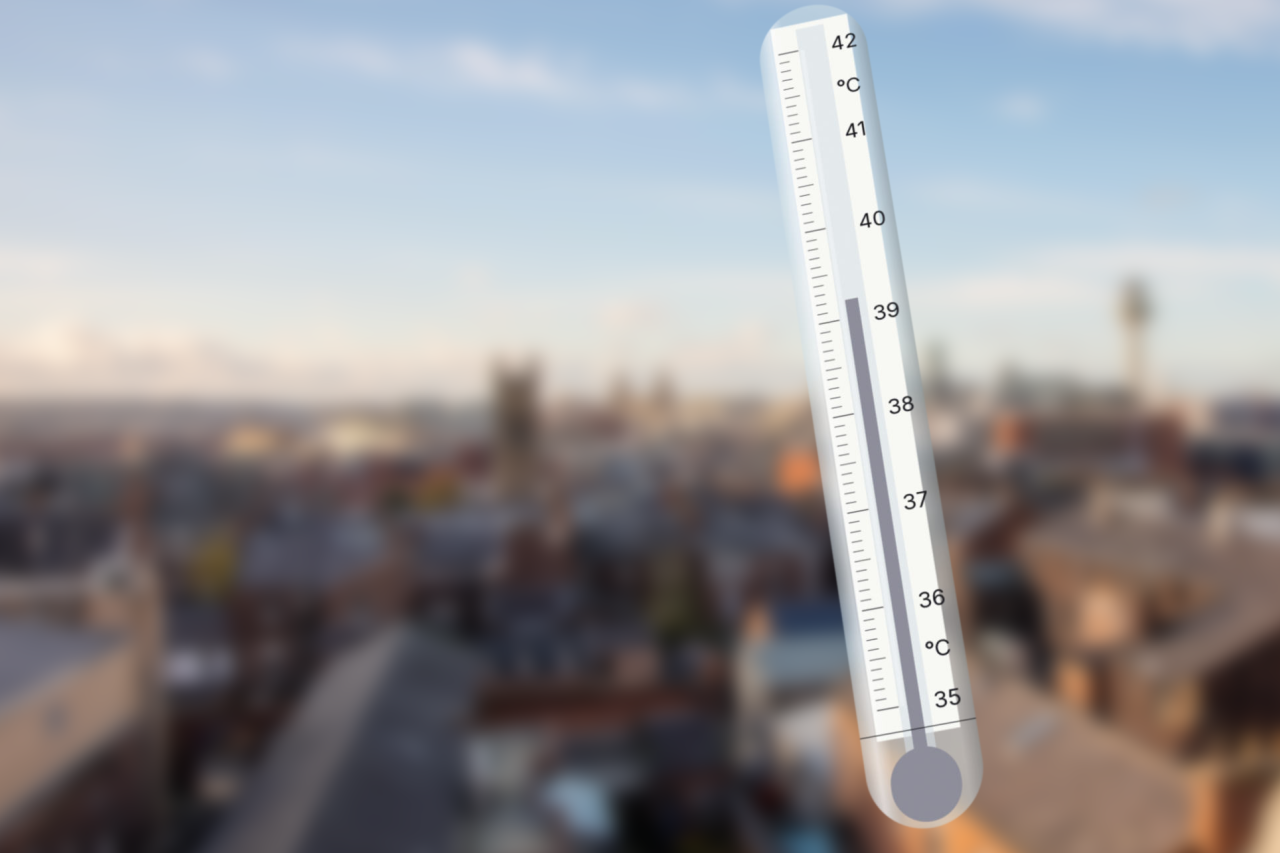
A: 39.2 °C
